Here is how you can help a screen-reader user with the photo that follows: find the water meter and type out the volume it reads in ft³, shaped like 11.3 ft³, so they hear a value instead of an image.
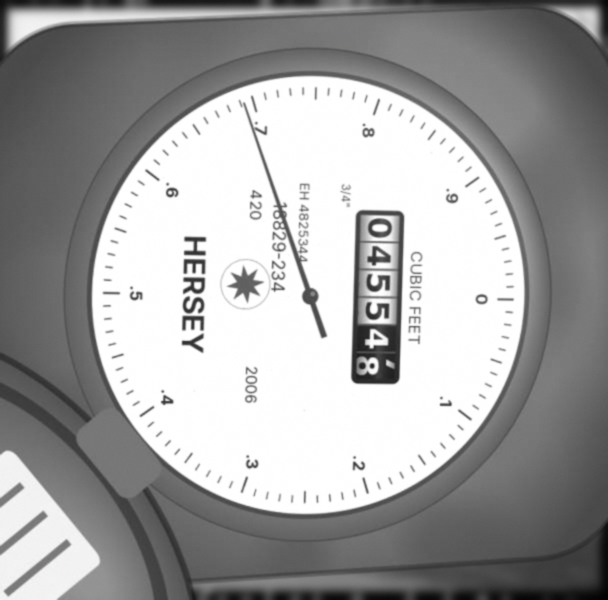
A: 45547.69 ft³
